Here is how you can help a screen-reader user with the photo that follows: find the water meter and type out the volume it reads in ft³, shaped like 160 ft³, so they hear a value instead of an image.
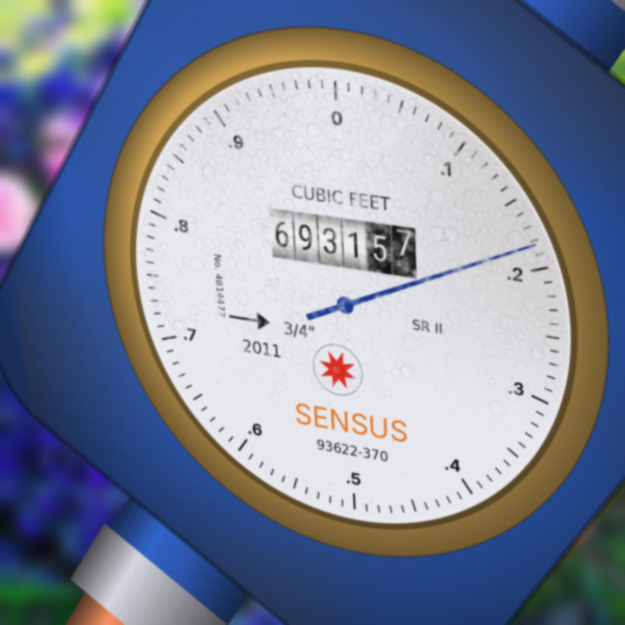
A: 693157.18 ft³
